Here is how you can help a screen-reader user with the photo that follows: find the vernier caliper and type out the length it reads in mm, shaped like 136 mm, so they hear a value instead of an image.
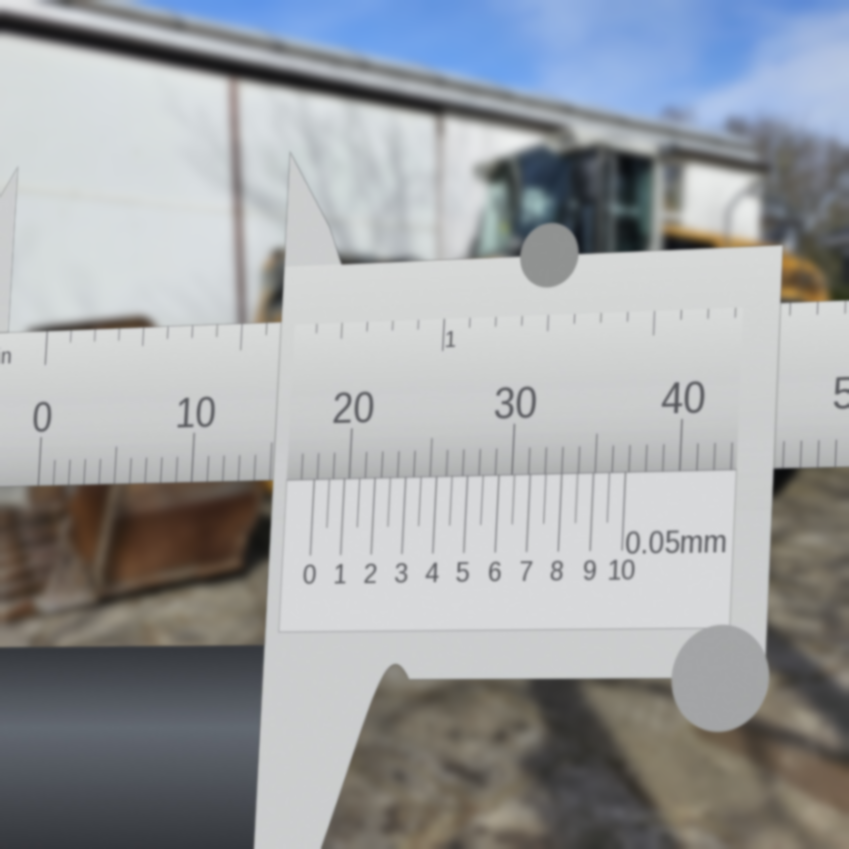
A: 17.8 mm
